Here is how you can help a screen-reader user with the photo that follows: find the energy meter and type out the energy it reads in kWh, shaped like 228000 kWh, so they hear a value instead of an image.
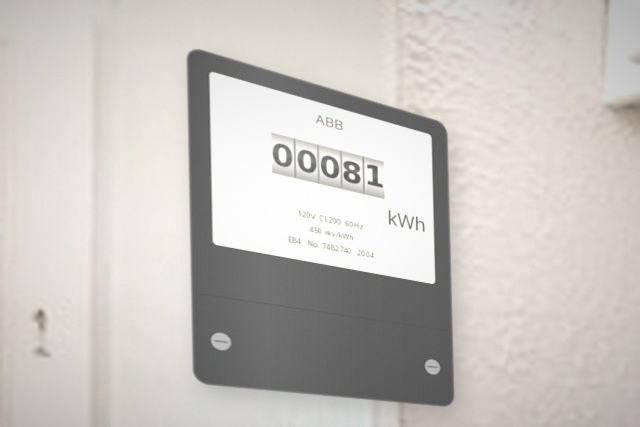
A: 81 kWh
